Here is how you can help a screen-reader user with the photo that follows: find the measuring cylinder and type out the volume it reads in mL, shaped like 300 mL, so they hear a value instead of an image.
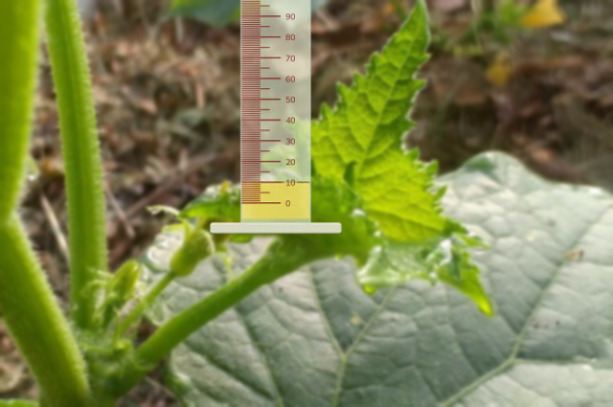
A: 10 mL
